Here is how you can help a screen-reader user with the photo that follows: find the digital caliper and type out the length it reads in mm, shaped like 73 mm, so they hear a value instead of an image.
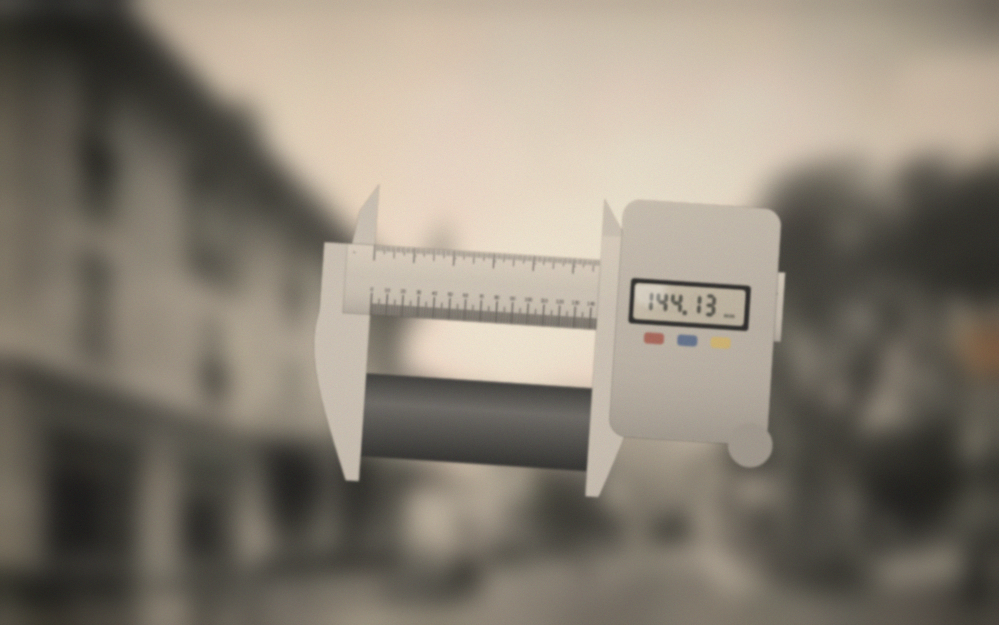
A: 144.13 mm
